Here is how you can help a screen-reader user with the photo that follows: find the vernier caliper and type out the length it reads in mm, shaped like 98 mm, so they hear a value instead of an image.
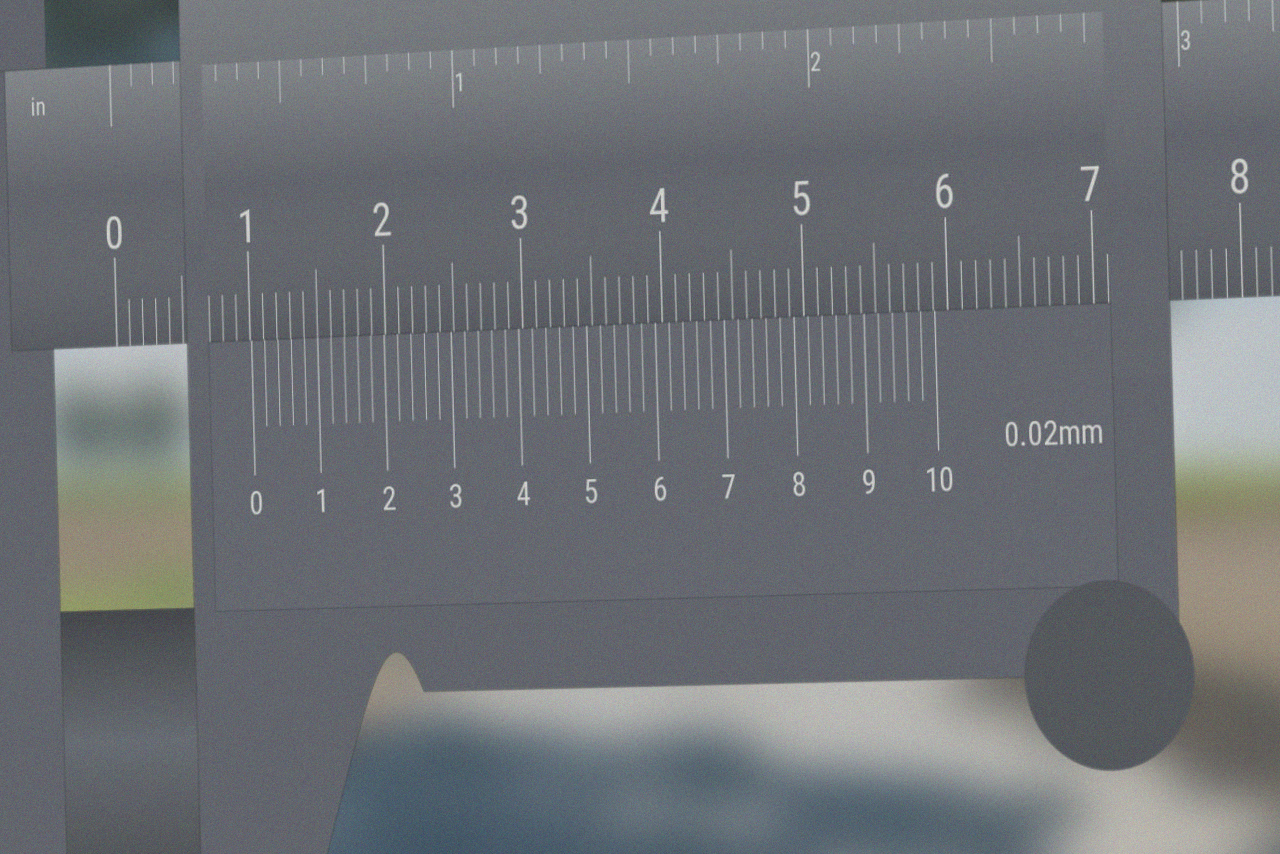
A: 10.1 mm
